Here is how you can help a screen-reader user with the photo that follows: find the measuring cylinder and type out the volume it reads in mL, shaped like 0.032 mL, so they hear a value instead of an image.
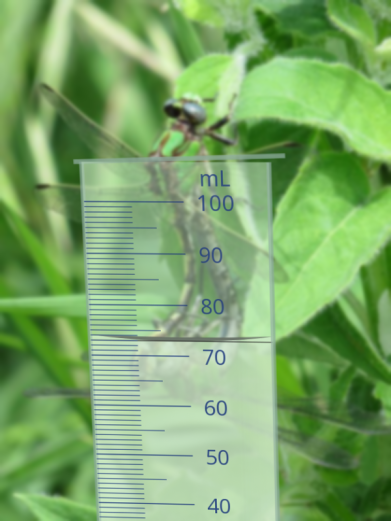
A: 73 mL
